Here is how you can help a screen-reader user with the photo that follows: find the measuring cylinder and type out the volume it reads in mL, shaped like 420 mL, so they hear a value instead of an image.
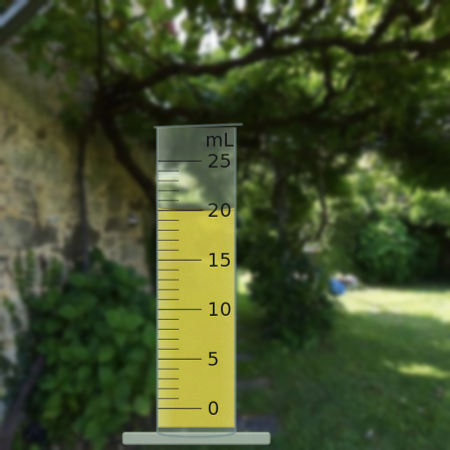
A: 20 mL
